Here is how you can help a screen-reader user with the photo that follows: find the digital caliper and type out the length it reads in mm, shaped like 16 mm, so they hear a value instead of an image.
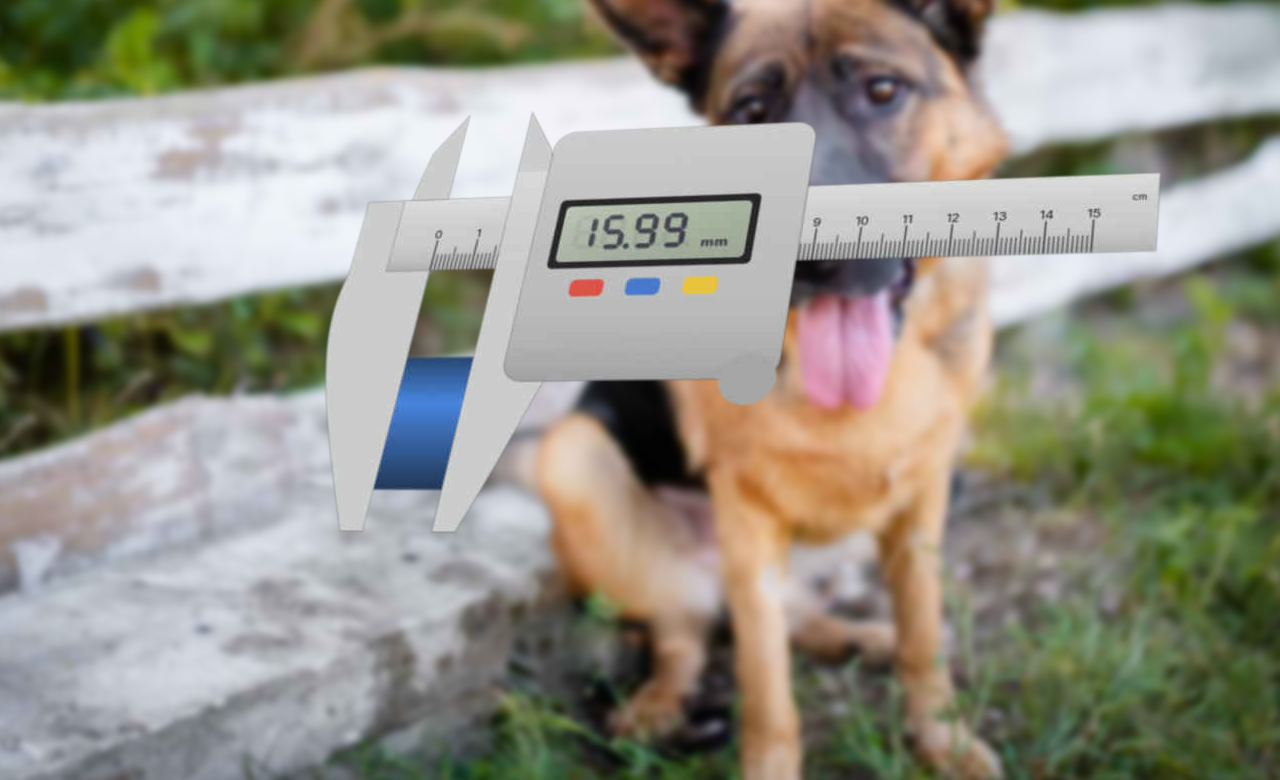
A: 15.99 mm
